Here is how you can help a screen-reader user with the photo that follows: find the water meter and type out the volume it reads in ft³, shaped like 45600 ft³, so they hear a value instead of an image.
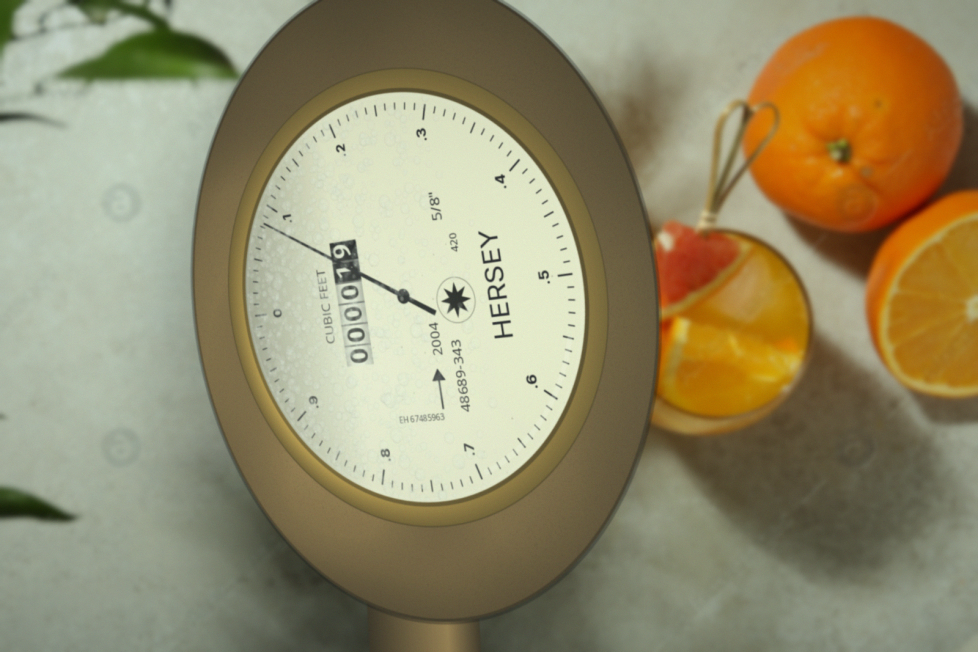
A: 19.08 ft³
